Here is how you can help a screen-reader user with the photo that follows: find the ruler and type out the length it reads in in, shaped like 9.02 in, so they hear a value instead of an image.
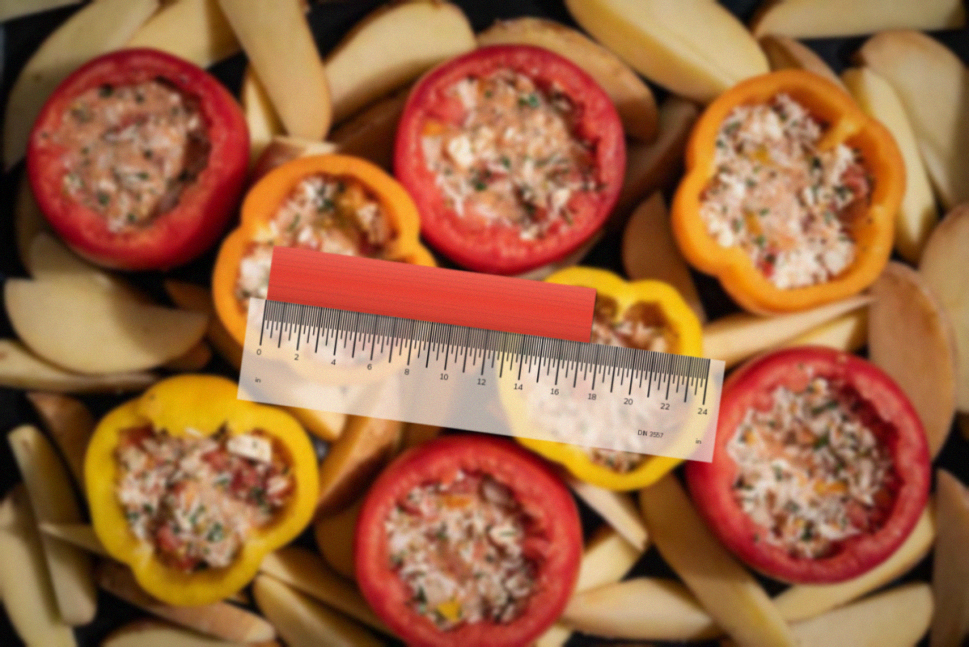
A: 17.5 in
